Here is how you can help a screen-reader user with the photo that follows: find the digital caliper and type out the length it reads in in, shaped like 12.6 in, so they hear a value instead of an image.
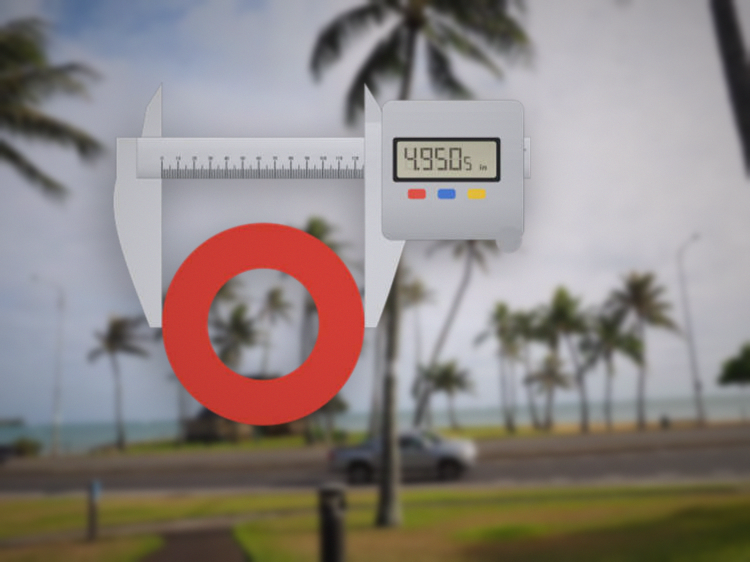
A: 4.9505 in
